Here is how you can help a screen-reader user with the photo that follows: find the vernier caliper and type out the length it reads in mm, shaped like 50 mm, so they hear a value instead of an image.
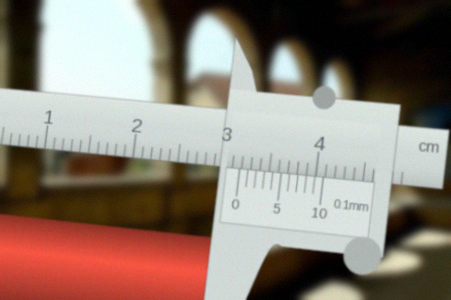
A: 31.8 mm
